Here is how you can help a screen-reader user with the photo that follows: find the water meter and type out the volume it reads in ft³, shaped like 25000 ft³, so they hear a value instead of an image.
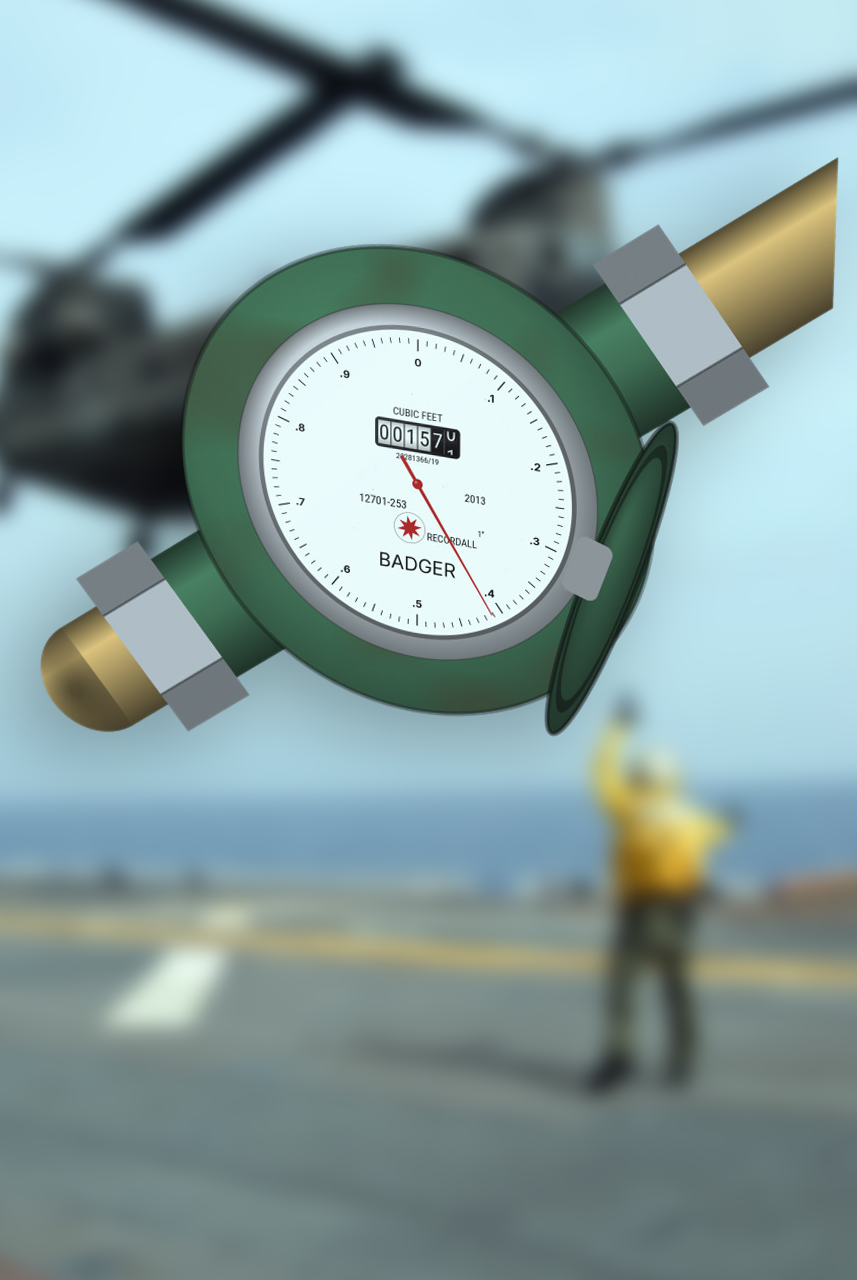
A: 1570.41 ft³
